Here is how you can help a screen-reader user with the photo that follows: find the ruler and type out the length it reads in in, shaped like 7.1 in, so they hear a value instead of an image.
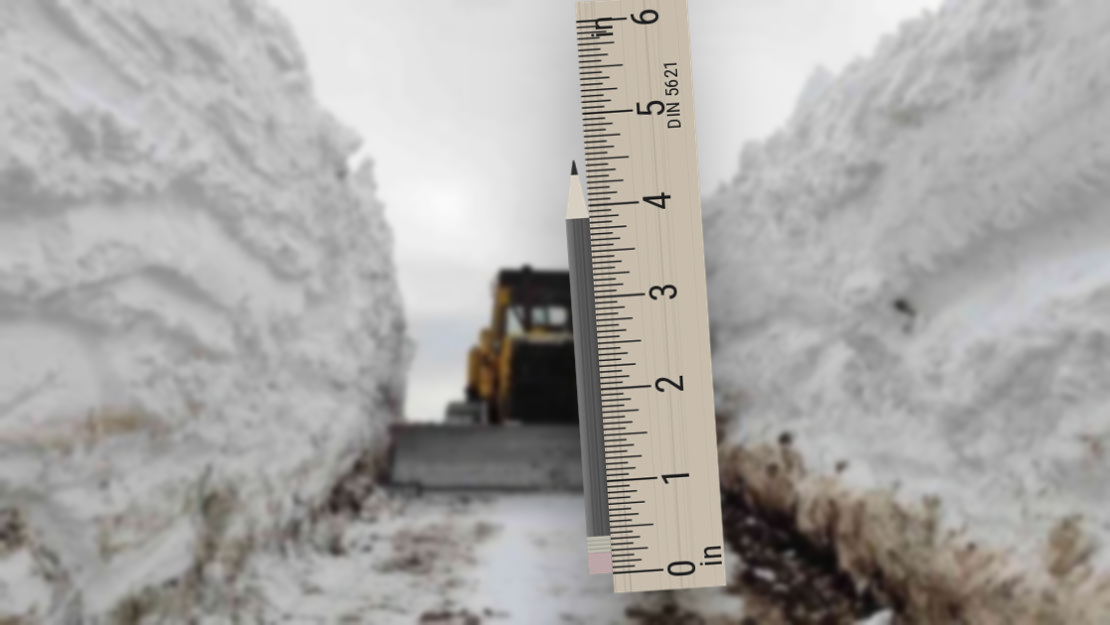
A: 4.5 in
